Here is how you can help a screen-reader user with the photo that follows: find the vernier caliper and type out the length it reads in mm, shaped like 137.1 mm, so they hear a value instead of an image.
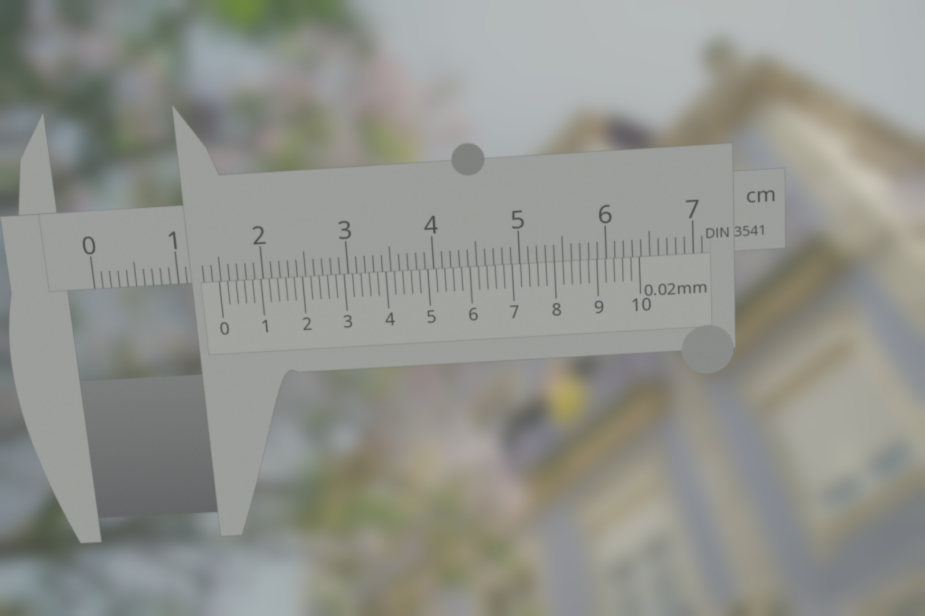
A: 14.8 mm
